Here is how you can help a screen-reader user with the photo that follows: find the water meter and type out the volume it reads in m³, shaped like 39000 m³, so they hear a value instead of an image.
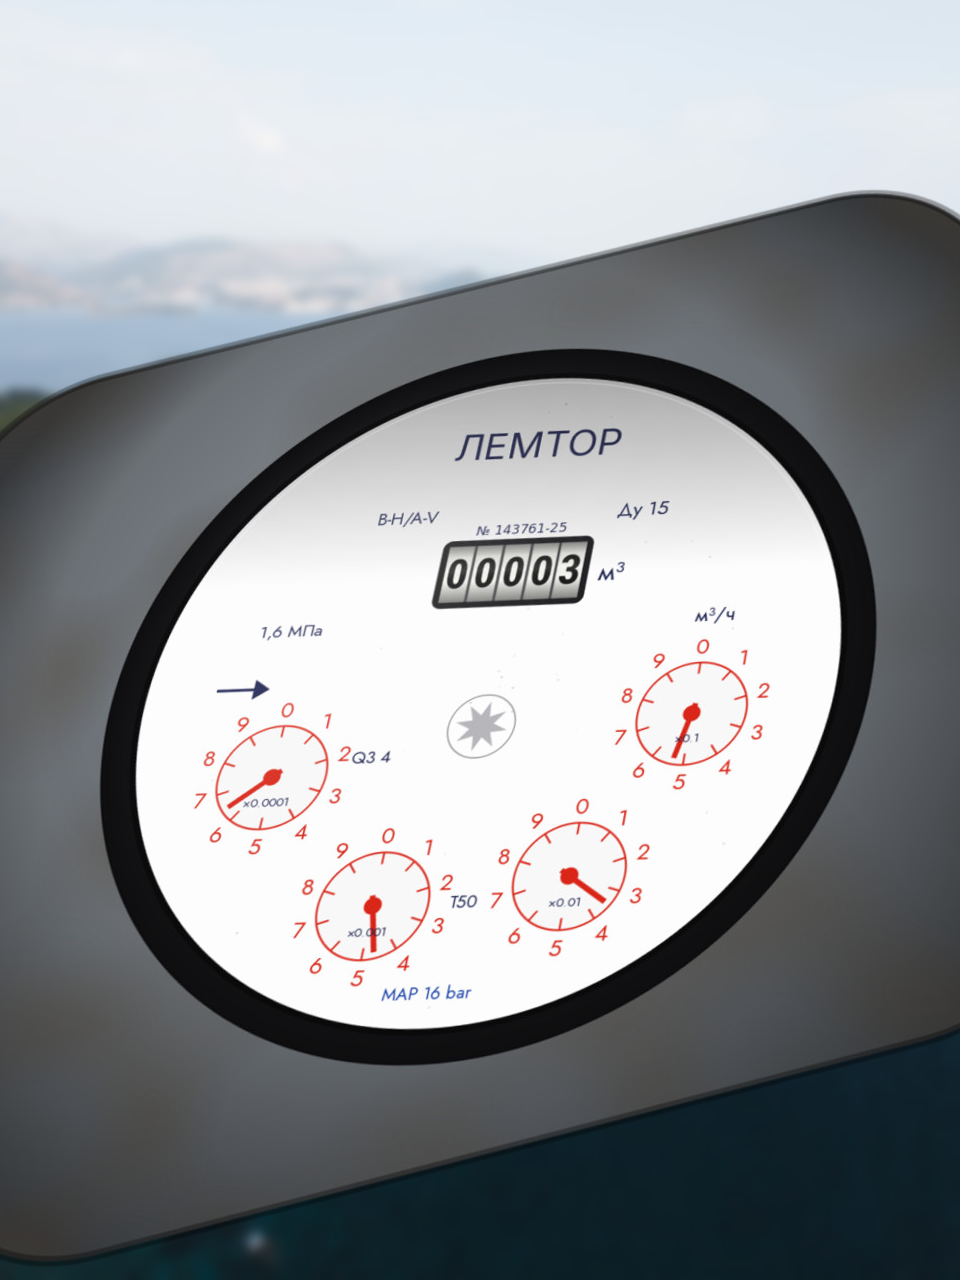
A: 3.5346 m³
